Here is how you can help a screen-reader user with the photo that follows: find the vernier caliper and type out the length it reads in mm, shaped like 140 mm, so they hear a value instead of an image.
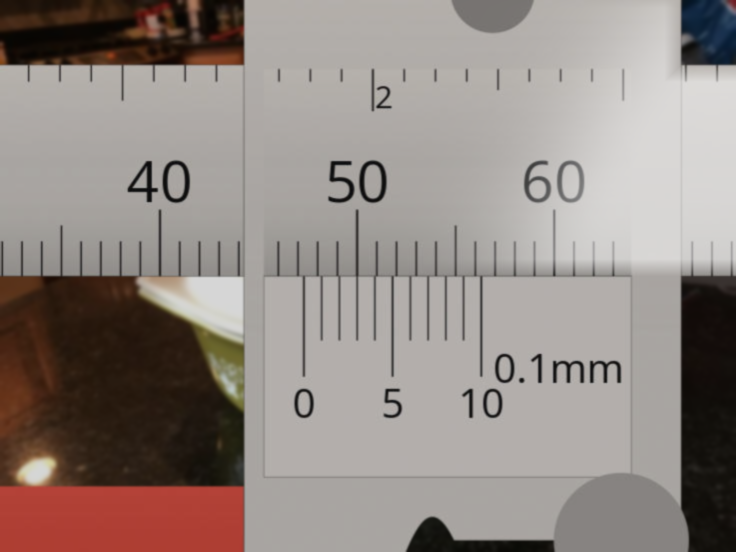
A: 47.3 mm
